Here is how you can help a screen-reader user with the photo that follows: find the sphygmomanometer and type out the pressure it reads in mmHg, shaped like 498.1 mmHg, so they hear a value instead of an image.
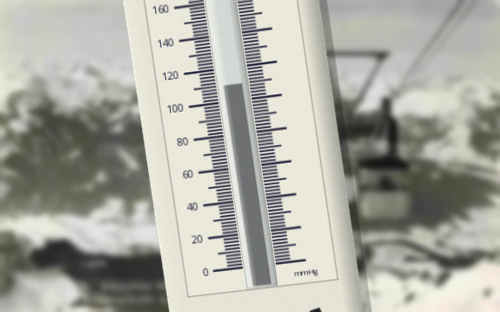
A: 110 mmHg
